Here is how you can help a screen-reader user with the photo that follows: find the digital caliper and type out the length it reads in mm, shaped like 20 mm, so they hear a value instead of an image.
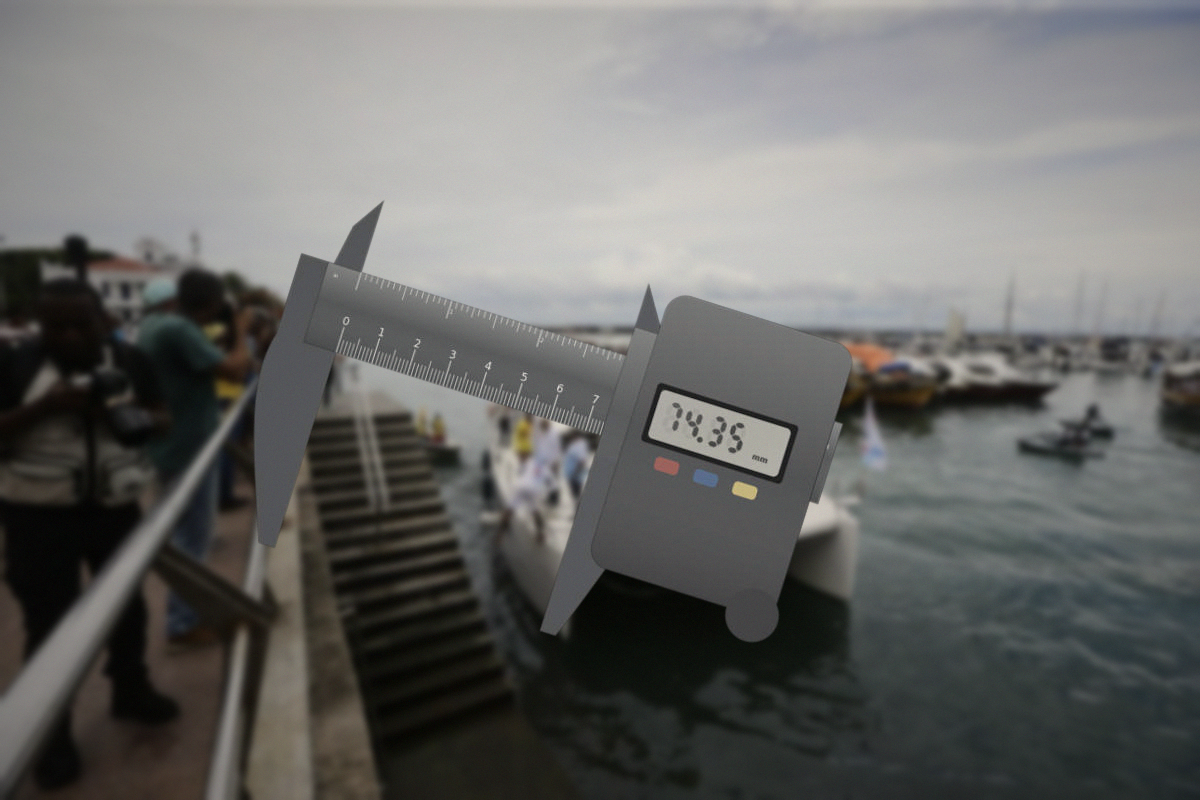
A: 74.35 mm
